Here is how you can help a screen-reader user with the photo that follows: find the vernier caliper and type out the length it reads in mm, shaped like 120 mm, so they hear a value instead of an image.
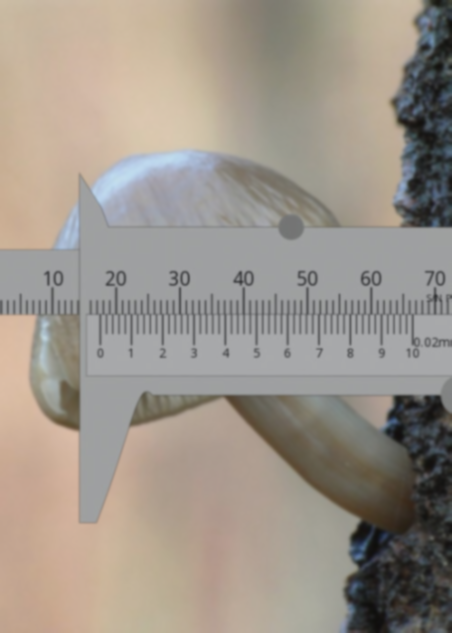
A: 17.5 mm
